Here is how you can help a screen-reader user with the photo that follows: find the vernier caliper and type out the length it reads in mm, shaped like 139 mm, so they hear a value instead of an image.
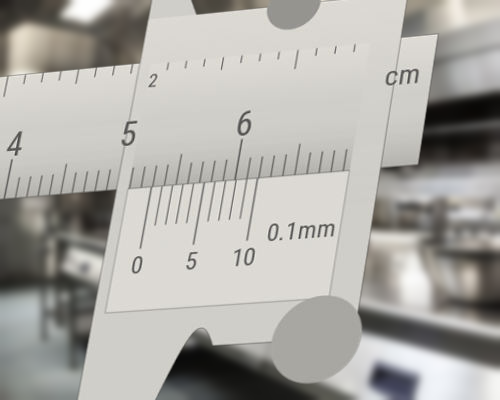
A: 52.9 mm
